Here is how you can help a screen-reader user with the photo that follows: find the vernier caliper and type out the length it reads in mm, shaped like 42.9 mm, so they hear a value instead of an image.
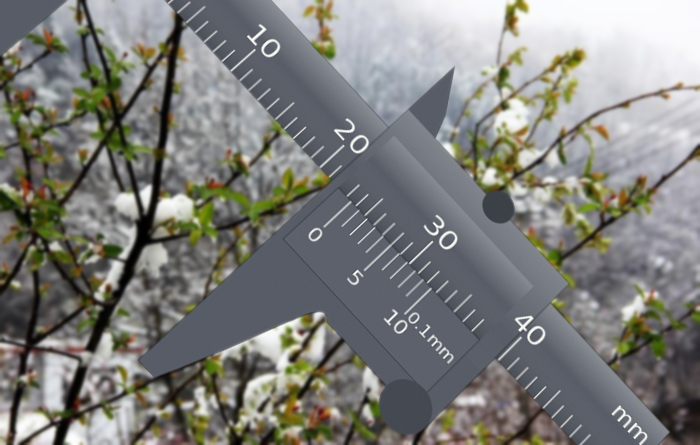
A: 23.5 mm
